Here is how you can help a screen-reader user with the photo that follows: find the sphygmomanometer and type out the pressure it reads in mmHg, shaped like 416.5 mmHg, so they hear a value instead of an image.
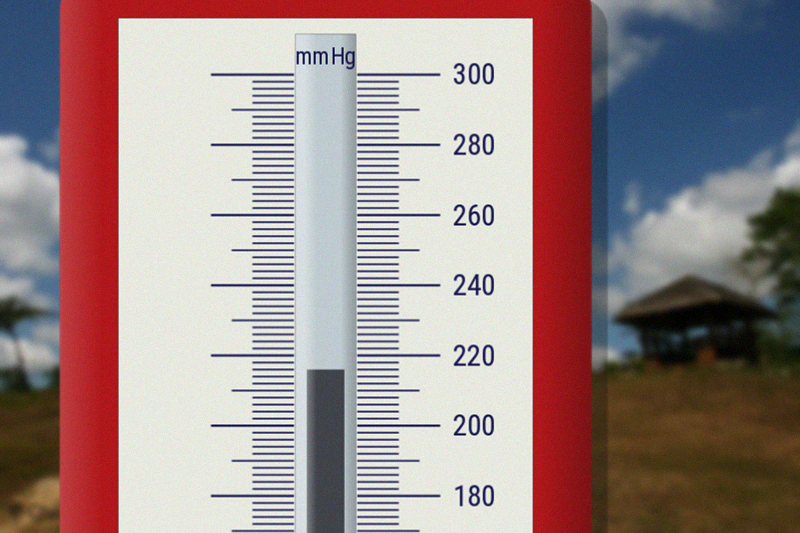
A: 216 mmHg
